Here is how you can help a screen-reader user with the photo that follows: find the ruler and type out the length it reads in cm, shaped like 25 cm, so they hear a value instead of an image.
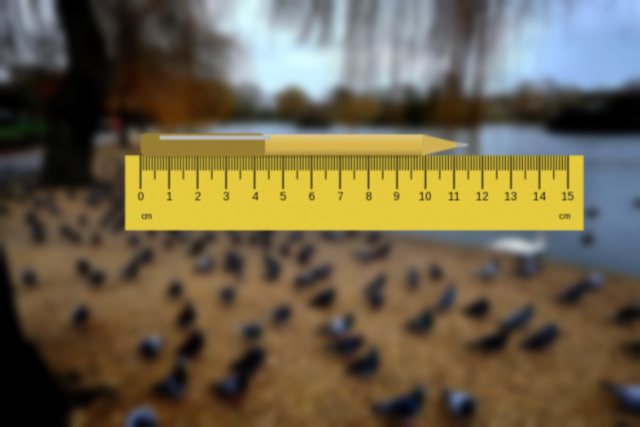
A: 11.5 cm
